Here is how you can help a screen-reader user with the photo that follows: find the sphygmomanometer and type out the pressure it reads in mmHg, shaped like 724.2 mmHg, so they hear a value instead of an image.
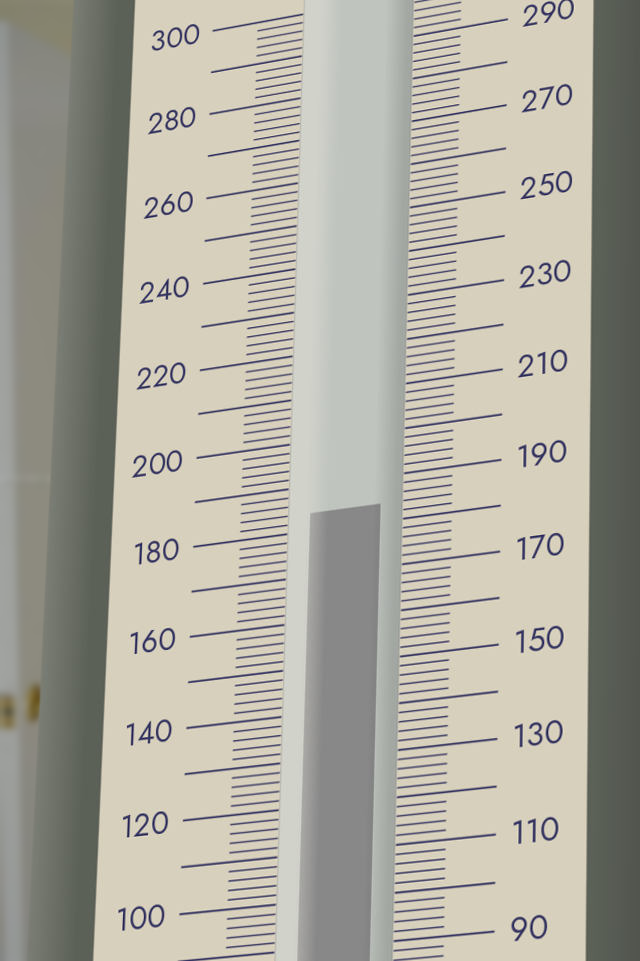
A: 184 mmHg
